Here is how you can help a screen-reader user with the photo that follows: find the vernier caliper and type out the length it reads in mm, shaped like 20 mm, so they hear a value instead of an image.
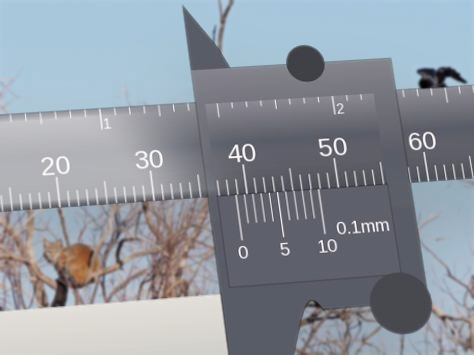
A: 38.8 mm
